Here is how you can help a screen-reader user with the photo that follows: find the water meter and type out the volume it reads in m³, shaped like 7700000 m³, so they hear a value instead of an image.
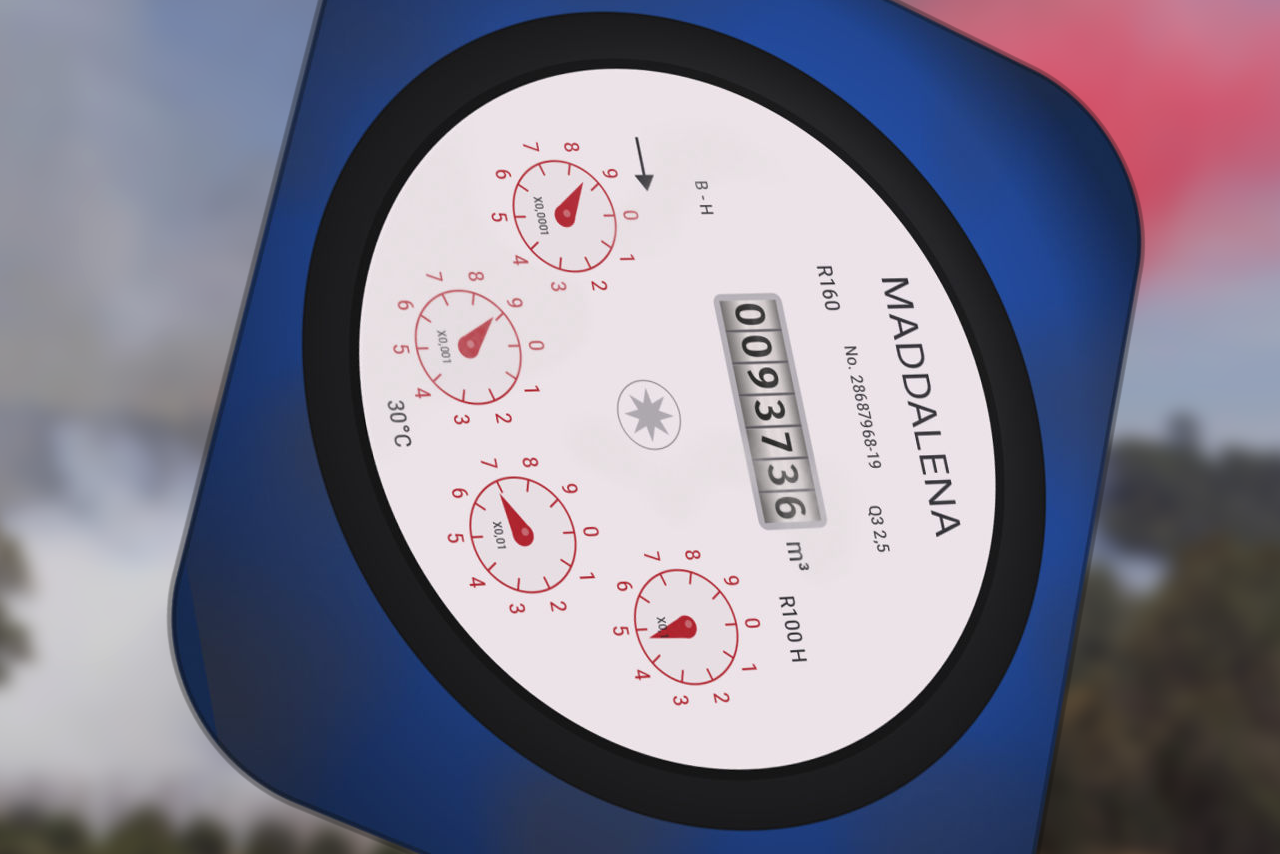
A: 93736.4688 m³
